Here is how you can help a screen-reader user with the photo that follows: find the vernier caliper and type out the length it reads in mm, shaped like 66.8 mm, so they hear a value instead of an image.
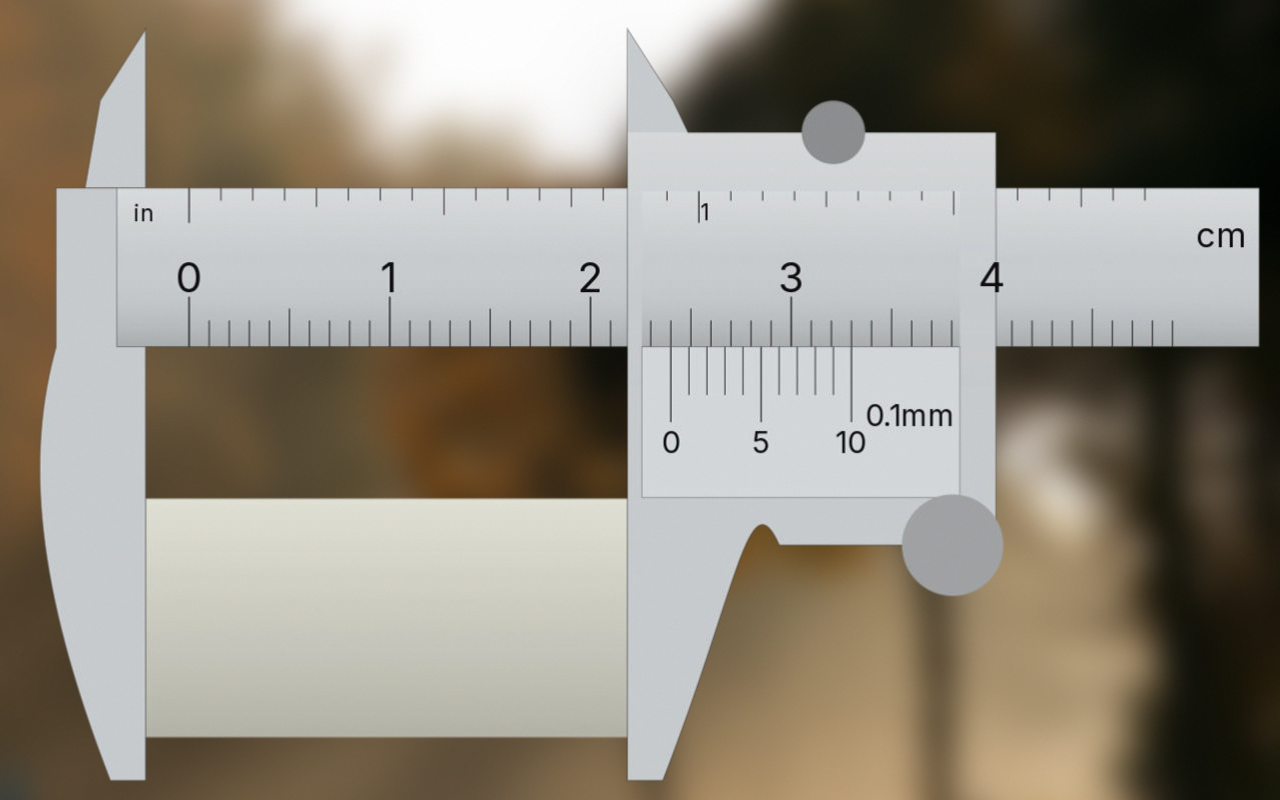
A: 24.0 mm
